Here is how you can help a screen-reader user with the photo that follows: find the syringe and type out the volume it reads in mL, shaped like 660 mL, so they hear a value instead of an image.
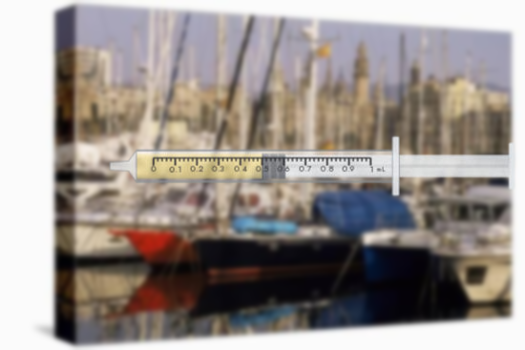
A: 0.5 mL
